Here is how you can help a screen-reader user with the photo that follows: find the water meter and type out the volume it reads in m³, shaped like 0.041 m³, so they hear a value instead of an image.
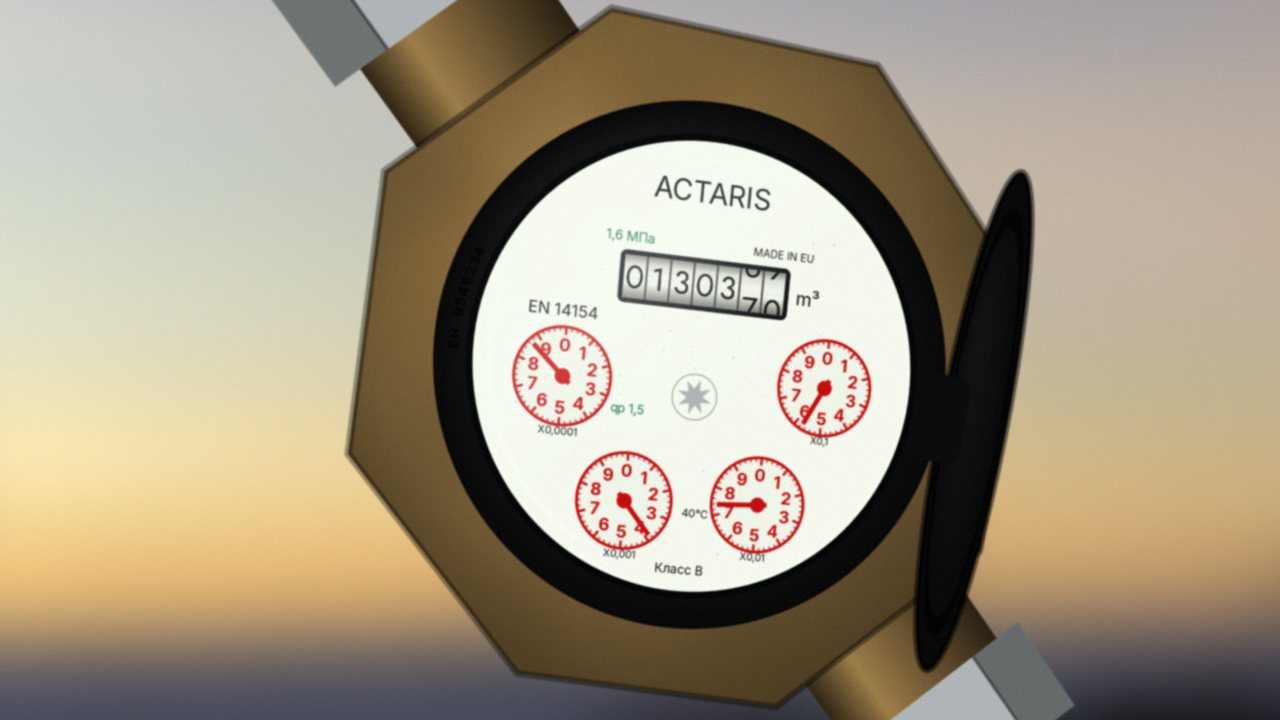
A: 130369.5738 m³
